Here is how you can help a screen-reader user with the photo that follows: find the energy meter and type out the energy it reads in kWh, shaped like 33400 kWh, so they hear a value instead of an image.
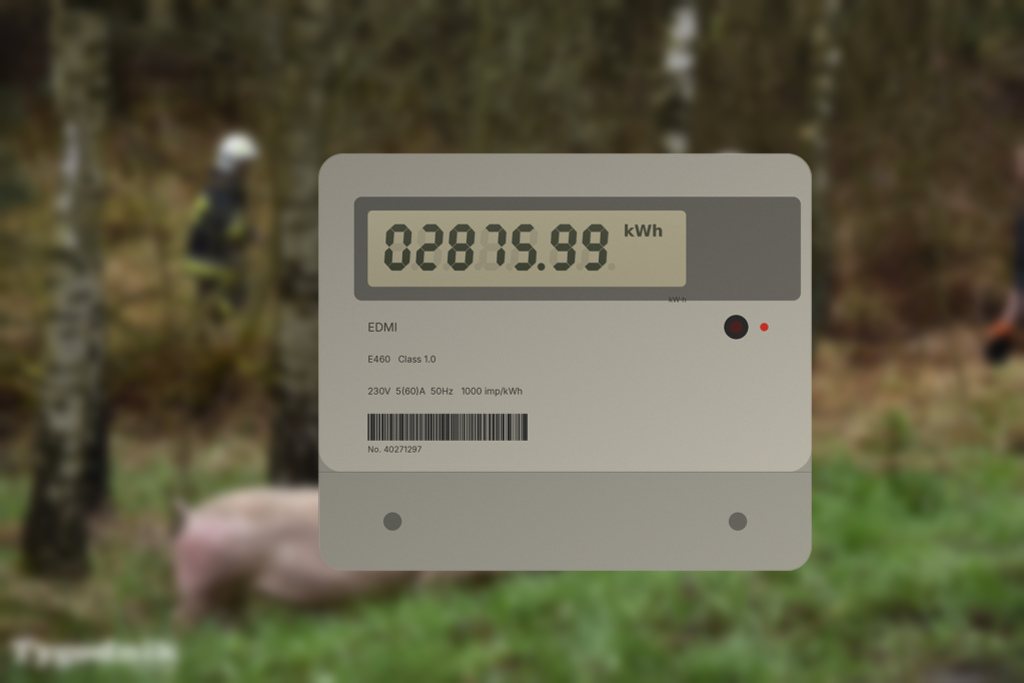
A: 2875.99 kWh
